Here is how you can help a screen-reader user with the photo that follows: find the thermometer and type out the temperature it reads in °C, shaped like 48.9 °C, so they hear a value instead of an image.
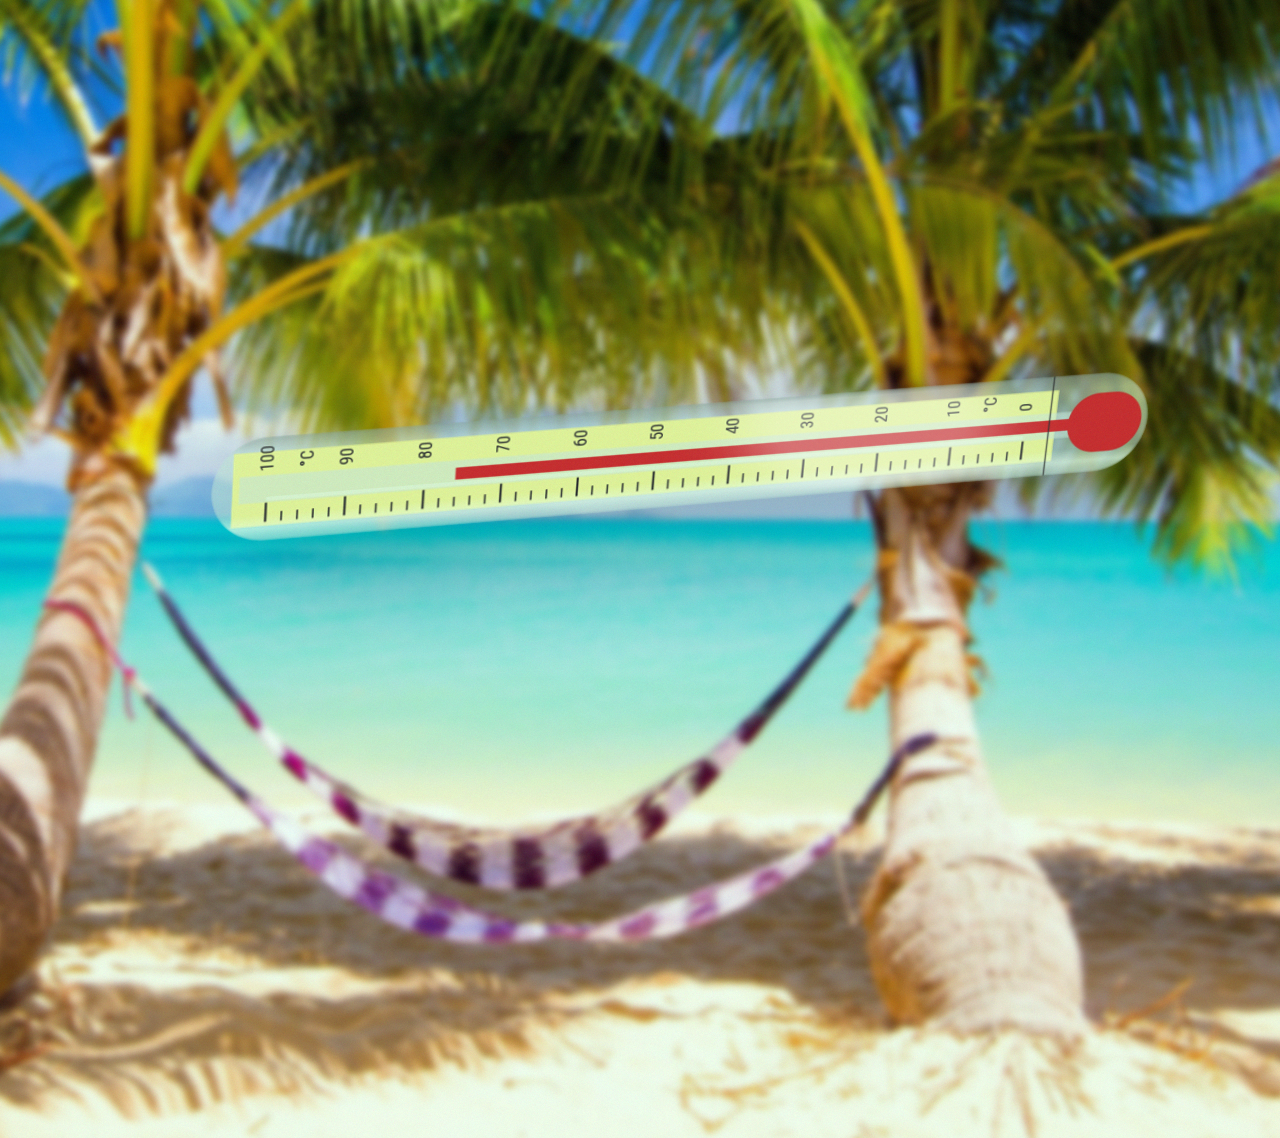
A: 76 °C
